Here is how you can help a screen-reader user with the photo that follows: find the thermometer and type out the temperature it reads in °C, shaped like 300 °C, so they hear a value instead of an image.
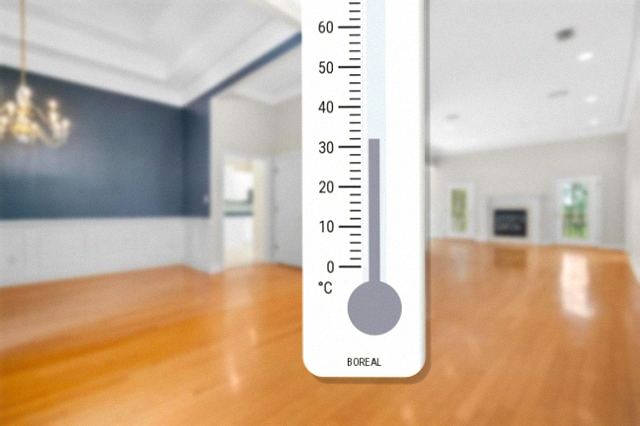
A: 32 °C
